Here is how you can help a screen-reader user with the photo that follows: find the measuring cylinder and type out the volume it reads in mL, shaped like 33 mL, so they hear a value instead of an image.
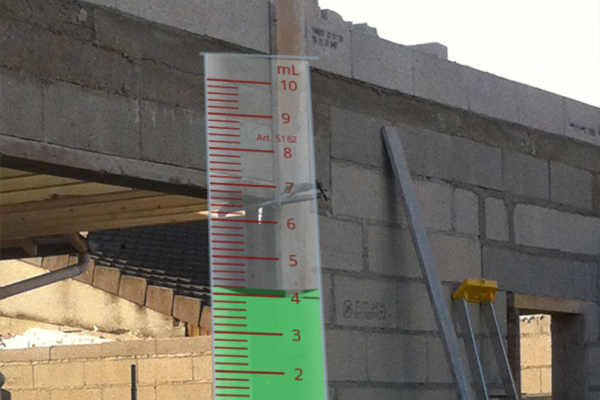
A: 4 mL
